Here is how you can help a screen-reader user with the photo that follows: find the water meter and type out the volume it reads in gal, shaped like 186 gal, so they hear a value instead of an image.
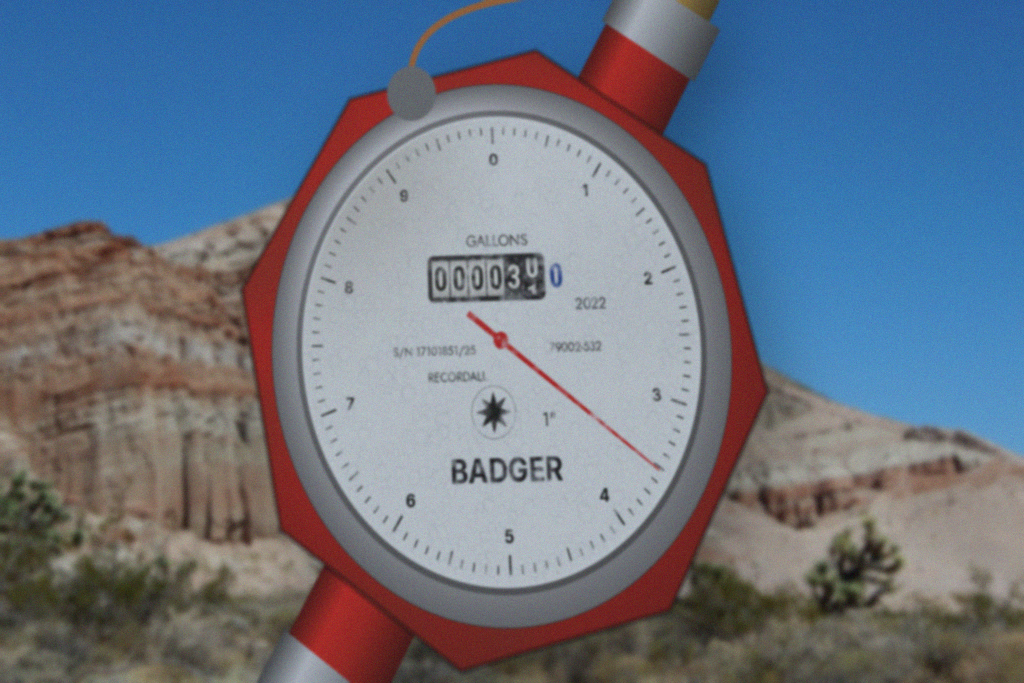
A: 303.5 gal
